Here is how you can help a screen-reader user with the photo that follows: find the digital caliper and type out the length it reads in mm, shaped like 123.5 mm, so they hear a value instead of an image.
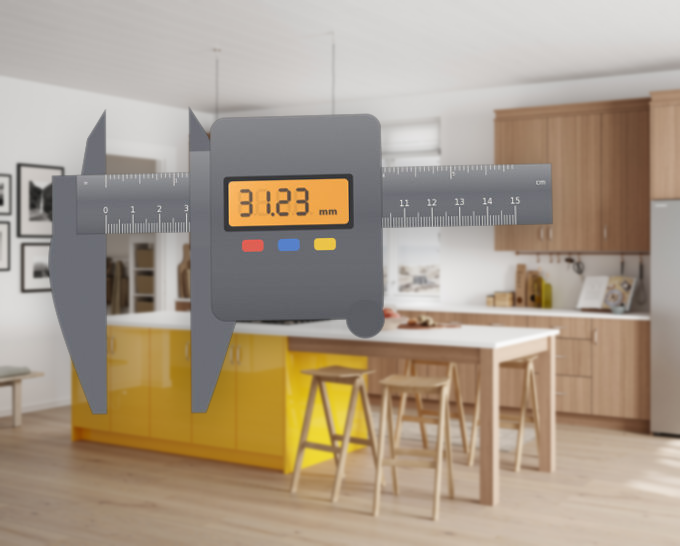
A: 31.23 mm
